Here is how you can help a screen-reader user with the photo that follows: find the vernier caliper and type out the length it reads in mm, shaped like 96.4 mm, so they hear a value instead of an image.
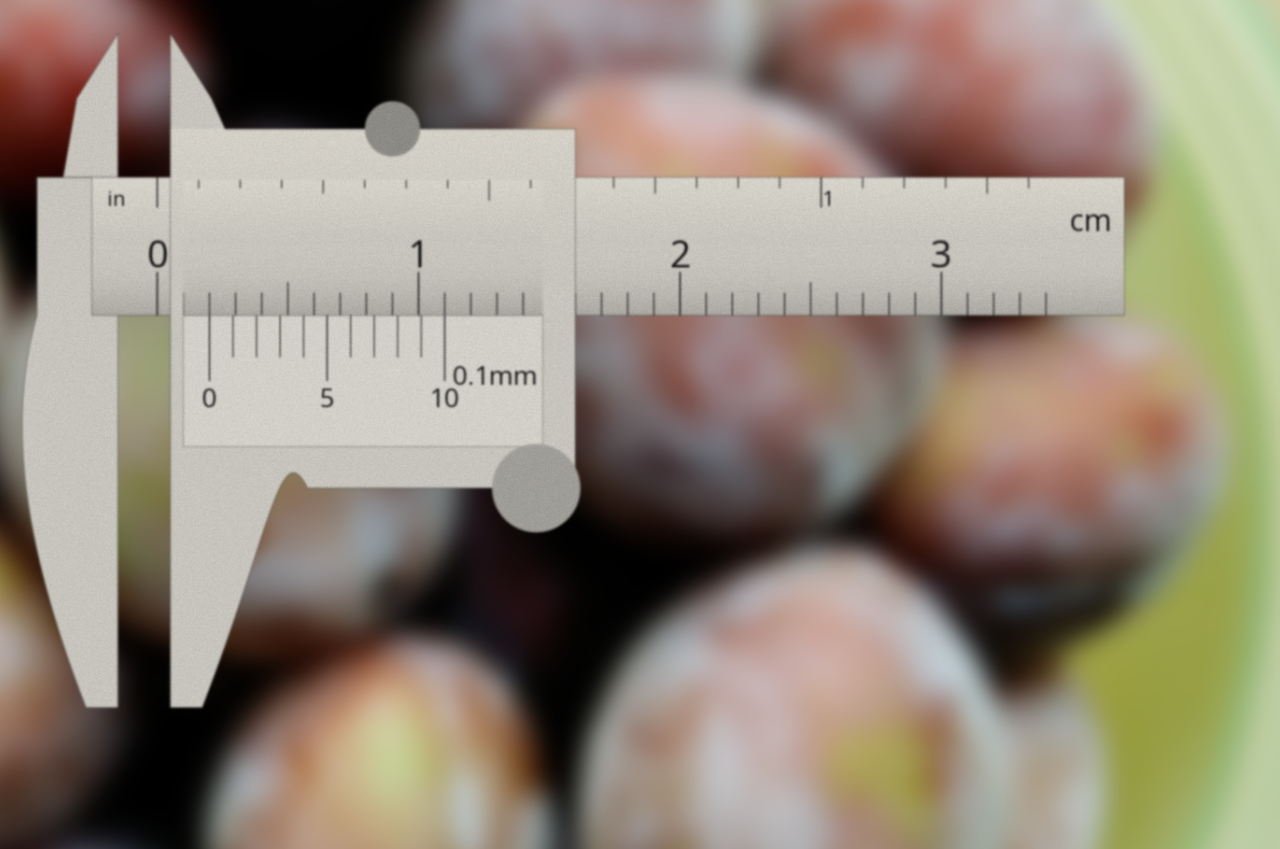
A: 2.0 mm
